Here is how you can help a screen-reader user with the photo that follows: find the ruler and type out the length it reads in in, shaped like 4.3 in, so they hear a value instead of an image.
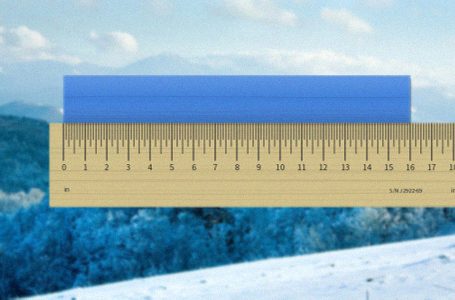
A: 16 in
